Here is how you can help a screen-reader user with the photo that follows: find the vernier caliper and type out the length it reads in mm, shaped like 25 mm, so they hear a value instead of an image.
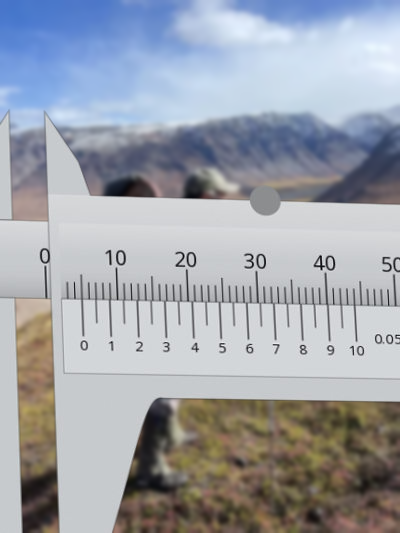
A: 5.0 mm
